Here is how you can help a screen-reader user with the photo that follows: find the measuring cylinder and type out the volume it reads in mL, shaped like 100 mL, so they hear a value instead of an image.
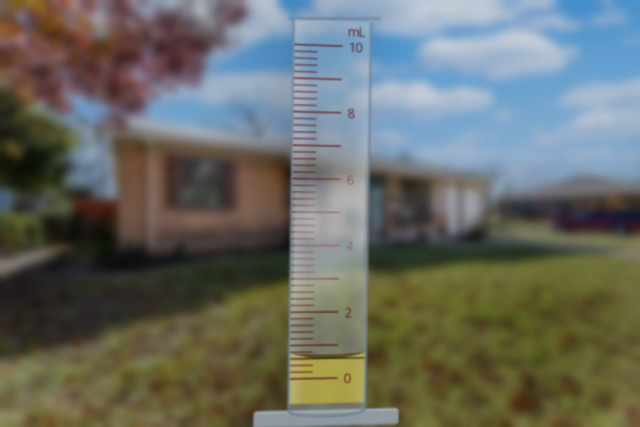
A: 0.6 mL
